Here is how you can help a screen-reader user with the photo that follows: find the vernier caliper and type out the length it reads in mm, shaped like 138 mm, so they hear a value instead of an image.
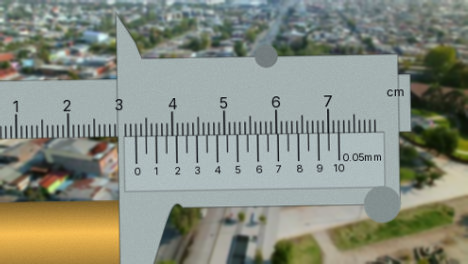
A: 33.0 mm
